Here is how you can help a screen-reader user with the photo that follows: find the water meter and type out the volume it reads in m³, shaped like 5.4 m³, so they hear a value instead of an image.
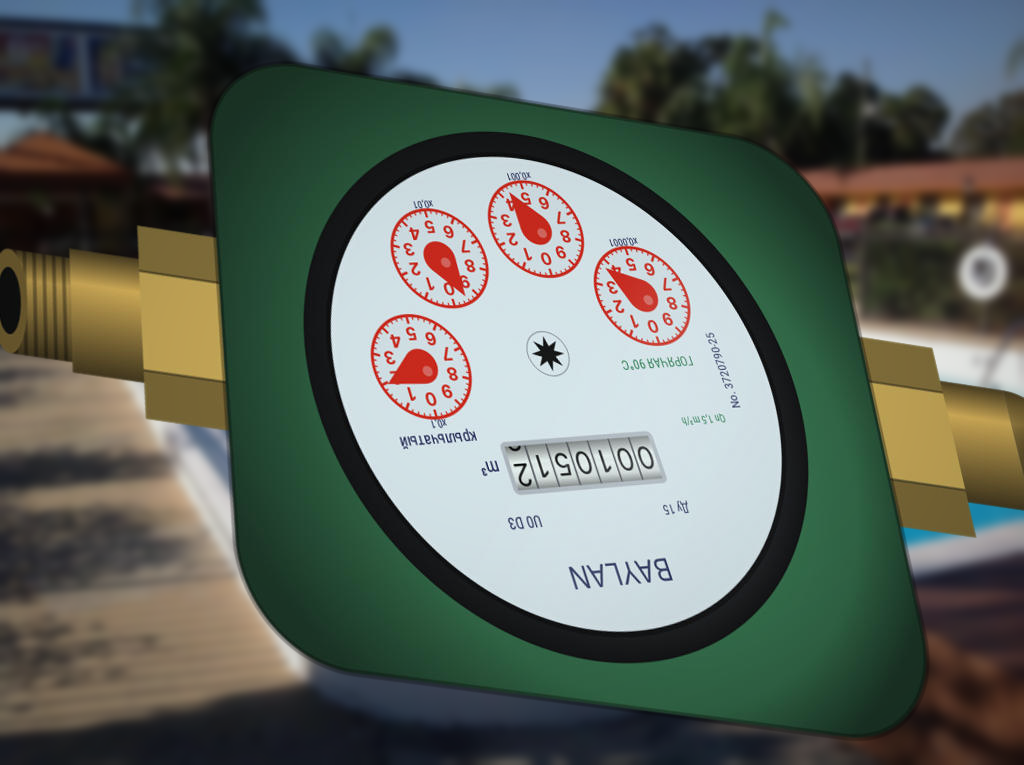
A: 10512.1943 m³
